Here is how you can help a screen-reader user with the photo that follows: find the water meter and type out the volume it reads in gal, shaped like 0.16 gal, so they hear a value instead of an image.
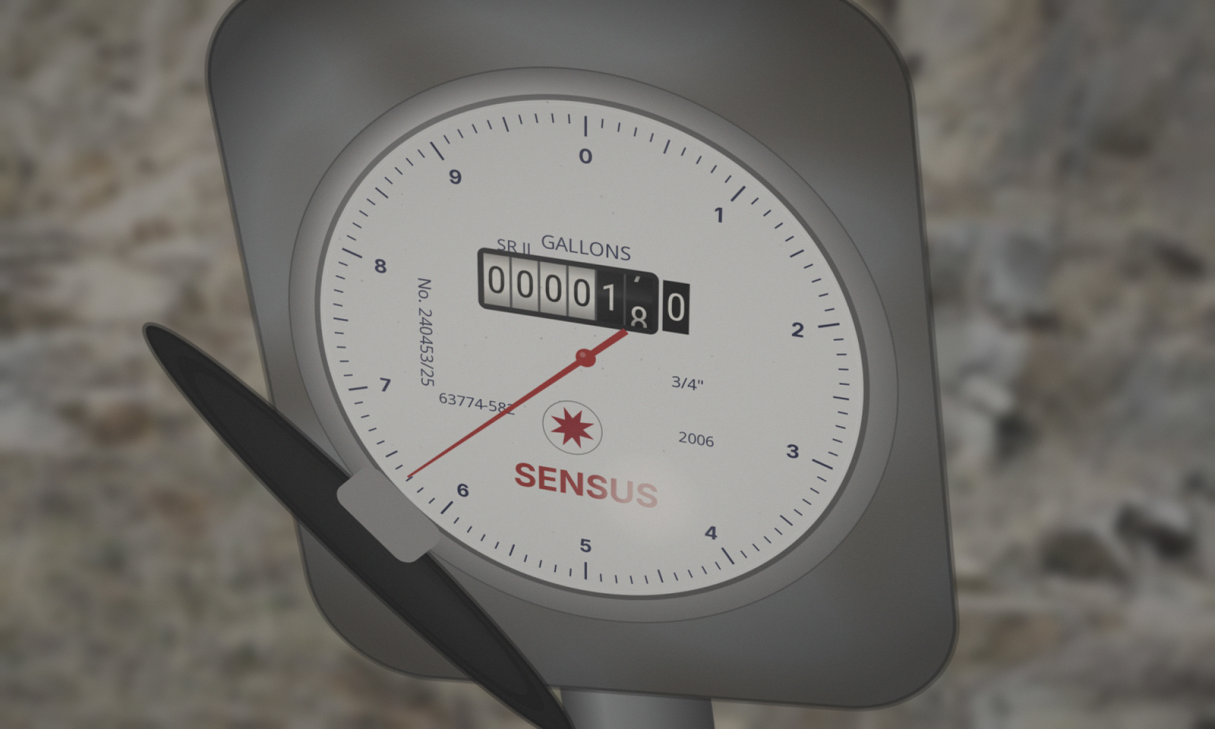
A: 176.3 gal
